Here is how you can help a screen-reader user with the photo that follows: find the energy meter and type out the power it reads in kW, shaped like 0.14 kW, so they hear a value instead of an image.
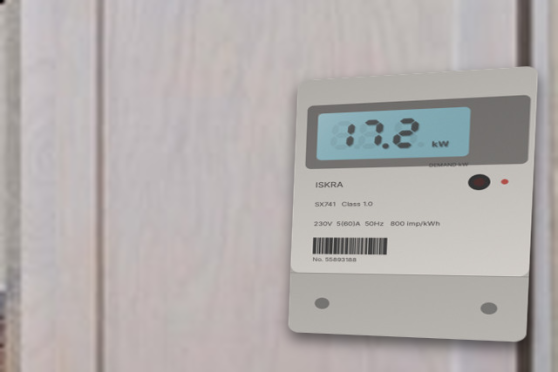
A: 17.2 kW
